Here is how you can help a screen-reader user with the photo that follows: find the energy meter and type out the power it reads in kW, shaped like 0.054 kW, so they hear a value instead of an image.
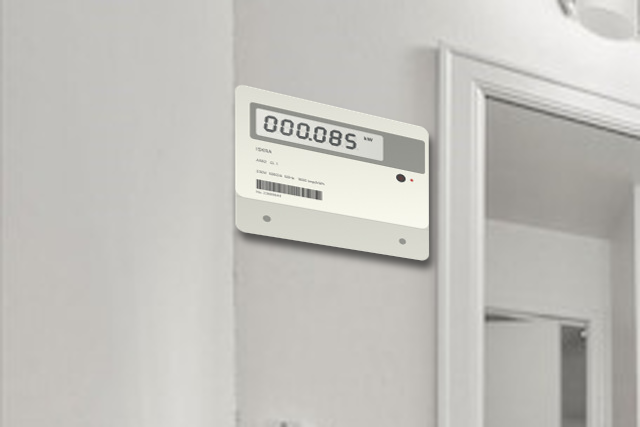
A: 0.085 kW
